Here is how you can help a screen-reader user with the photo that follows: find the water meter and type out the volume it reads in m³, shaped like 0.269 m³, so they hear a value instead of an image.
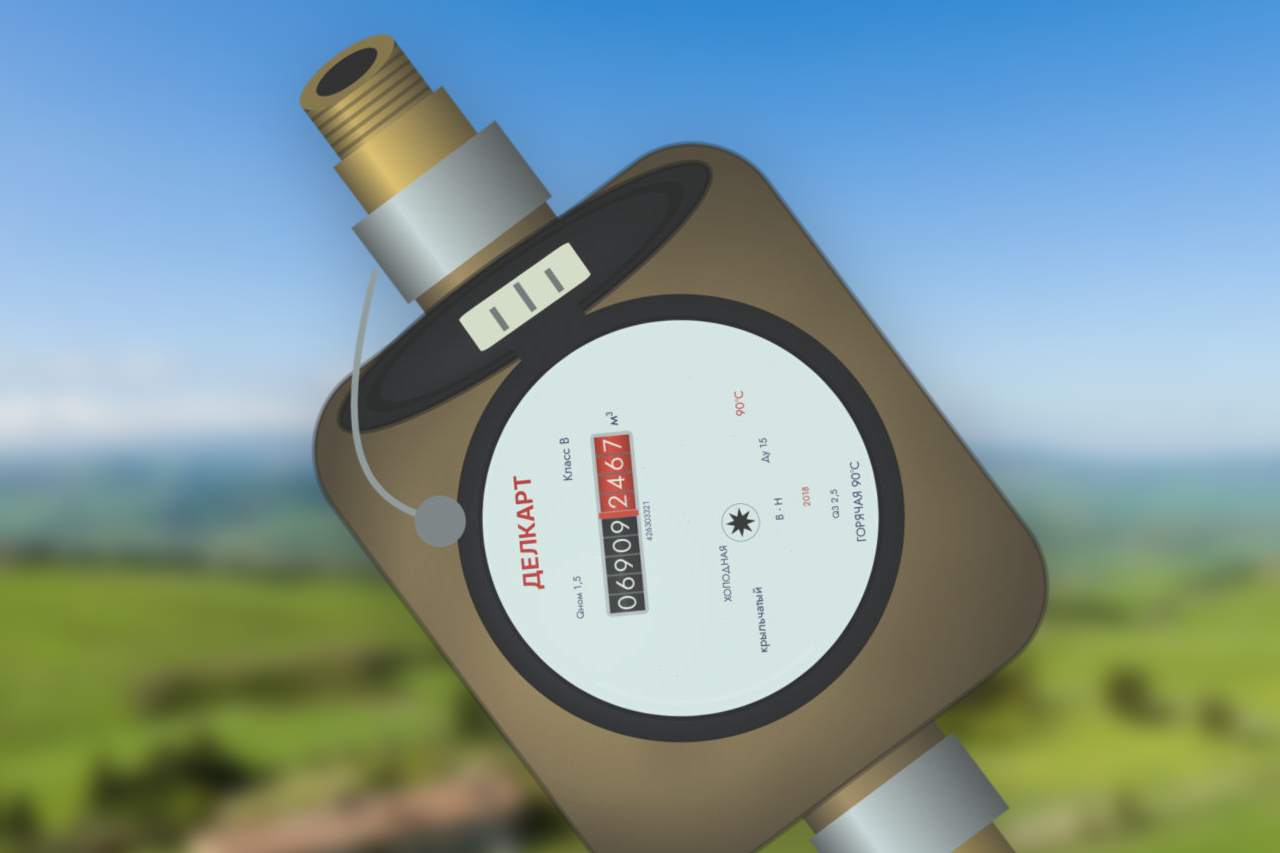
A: 6909.2467 m³
